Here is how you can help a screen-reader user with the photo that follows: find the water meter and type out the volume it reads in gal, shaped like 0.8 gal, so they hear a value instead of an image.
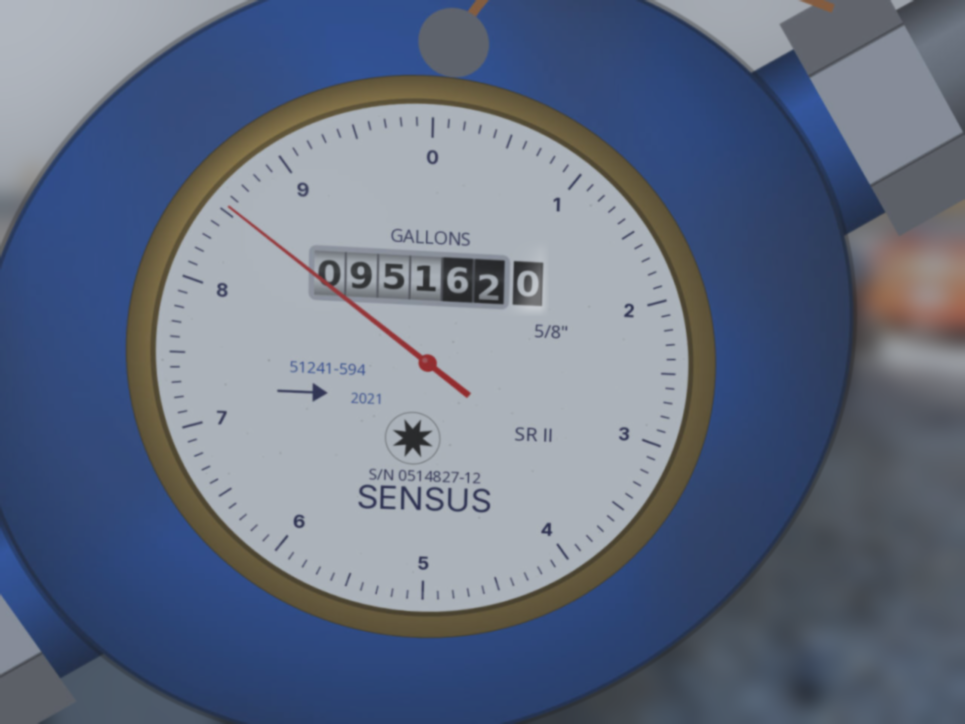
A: 951618.5 gal
